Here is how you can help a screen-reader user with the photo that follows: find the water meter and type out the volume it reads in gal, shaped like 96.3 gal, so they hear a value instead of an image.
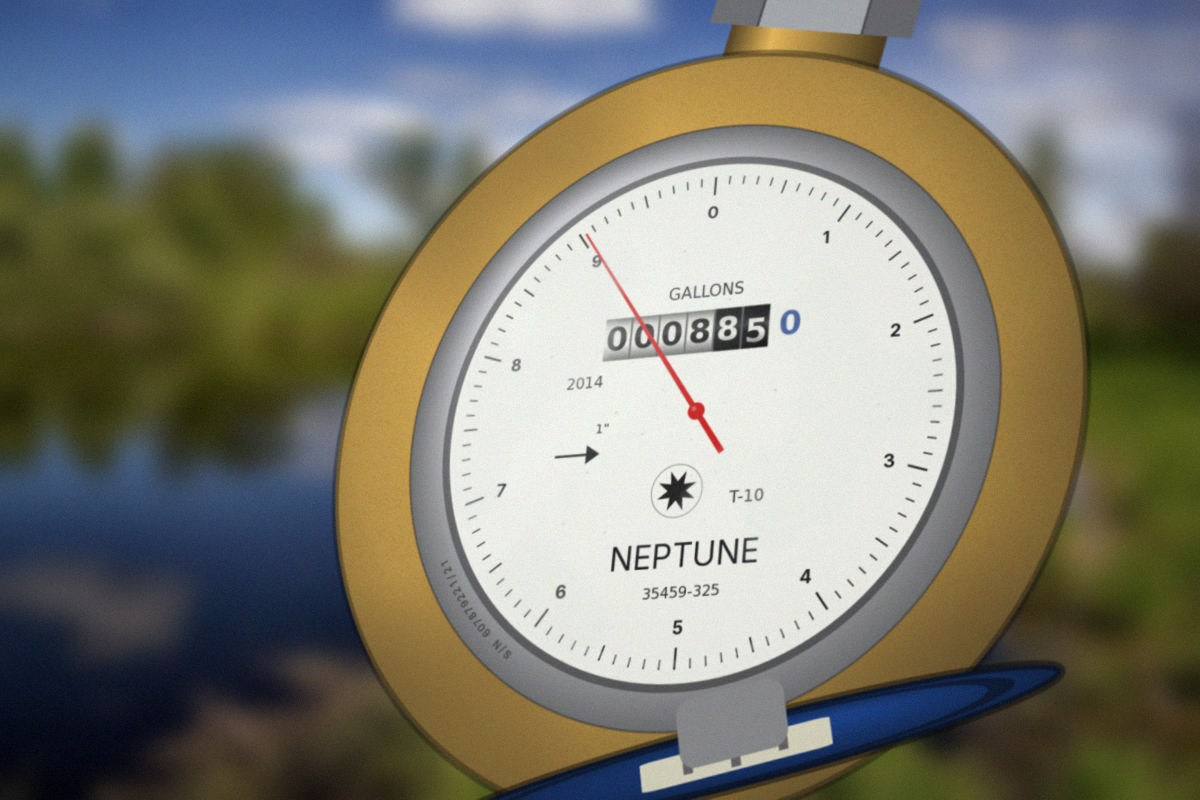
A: 8849.0 gal
